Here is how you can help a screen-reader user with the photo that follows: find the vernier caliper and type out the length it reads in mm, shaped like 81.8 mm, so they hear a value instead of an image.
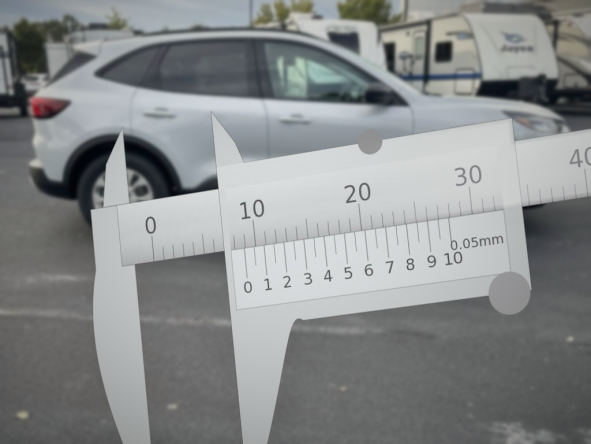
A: 8.9 mm
